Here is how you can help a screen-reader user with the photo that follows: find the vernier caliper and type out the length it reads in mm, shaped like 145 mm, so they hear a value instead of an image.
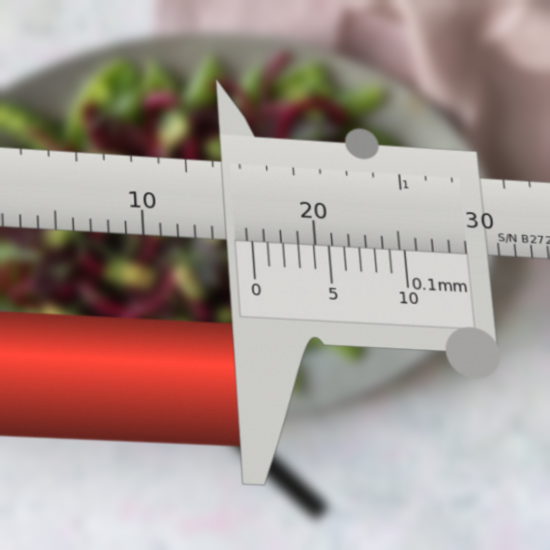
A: 16.3 mm
